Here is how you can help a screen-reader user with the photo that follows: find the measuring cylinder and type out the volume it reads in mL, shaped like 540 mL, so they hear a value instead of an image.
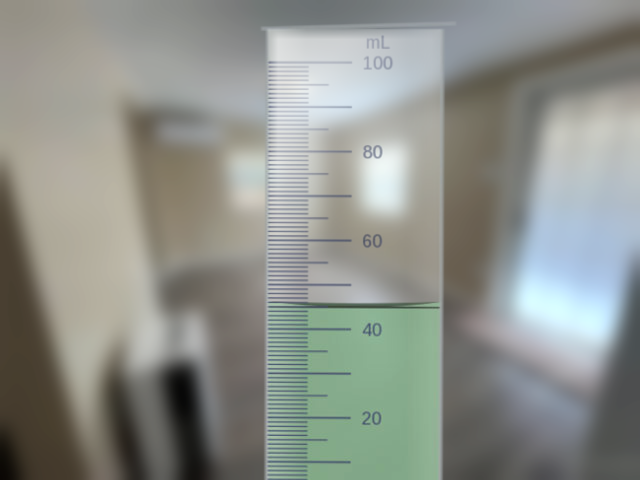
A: 45 mL
